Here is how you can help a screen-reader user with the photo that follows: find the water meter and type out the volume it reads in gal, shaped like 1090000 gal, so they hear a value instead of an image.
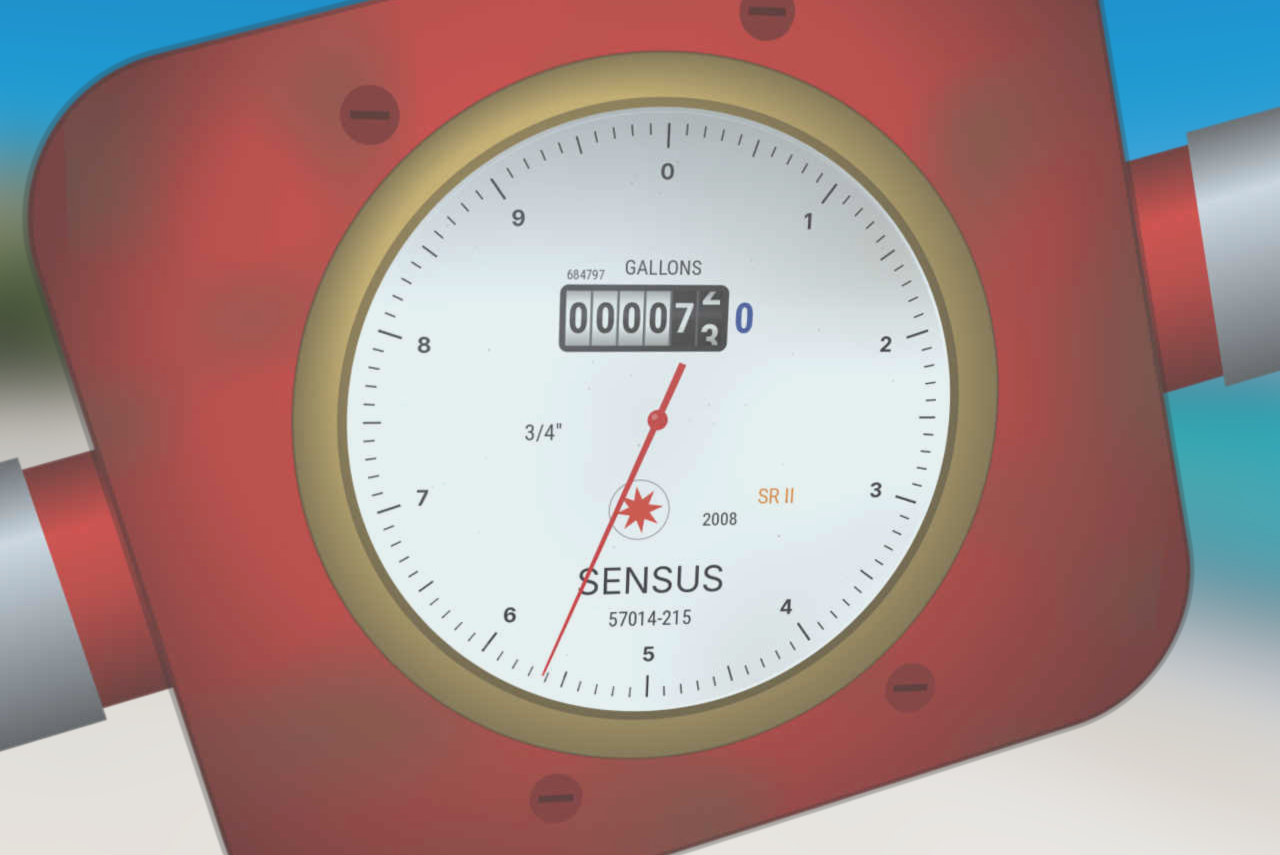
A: 725.6 gal
